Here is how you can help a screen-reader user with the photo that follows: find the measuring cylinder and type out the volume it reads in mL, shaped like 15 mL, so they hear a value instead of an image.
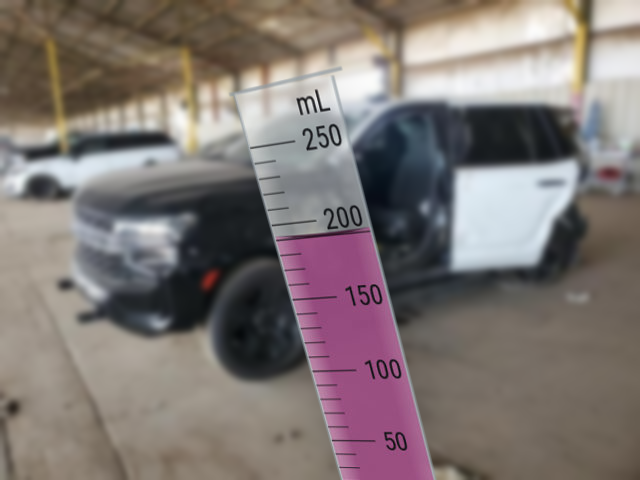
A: 190 mL
